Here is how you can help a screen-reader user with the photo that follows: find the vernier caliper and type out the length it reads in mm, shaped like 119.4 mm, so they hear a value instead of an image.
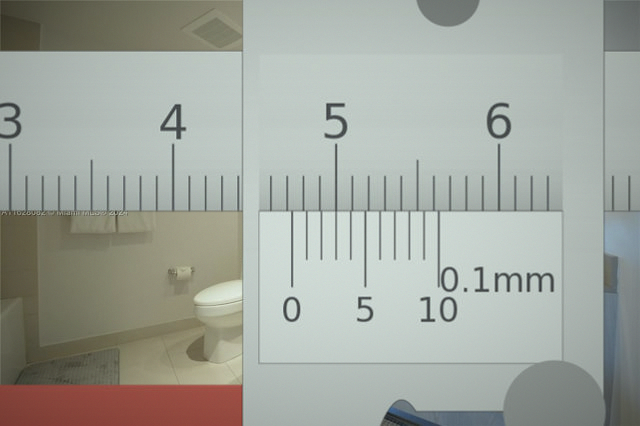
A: 47.3 mm
